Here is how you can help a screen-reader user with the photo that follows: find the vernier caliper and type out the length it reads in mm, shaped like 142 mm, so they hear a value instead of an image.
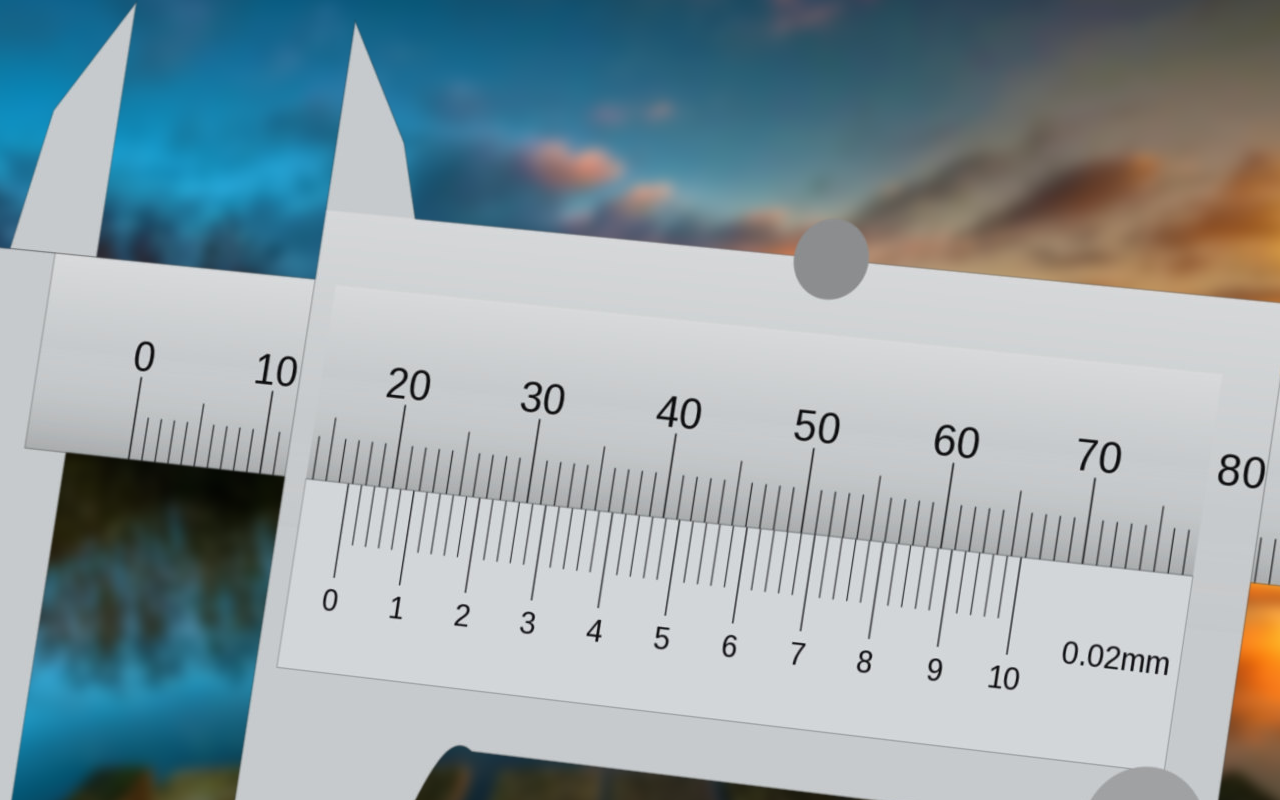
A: 16.7 mm
